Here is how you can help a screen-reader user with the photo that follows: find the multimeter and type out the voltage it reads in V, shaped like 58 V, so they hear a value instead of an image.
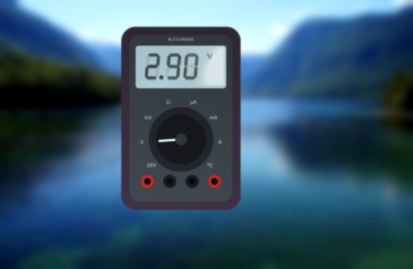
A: 2.90 V
